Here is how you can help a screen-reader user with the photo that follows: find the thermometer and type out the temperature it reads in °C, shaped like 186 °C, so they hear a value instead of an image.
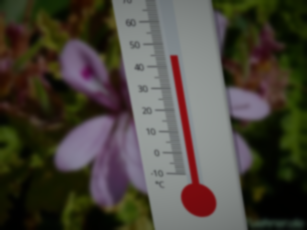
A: 45 °C
